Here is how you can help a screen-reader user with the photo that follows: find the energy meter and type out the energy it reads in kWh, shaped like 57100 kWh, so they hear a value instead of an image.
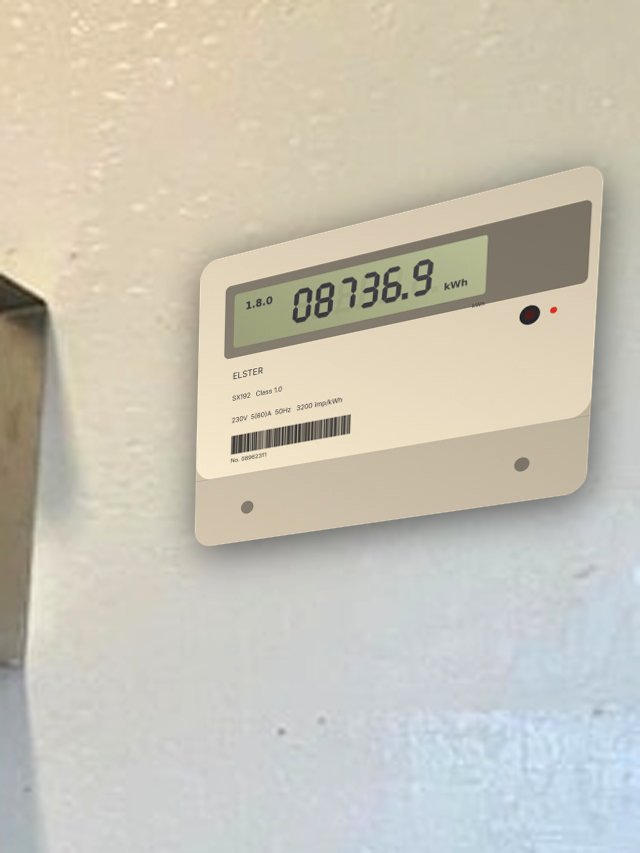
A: 8736.9 kWh
